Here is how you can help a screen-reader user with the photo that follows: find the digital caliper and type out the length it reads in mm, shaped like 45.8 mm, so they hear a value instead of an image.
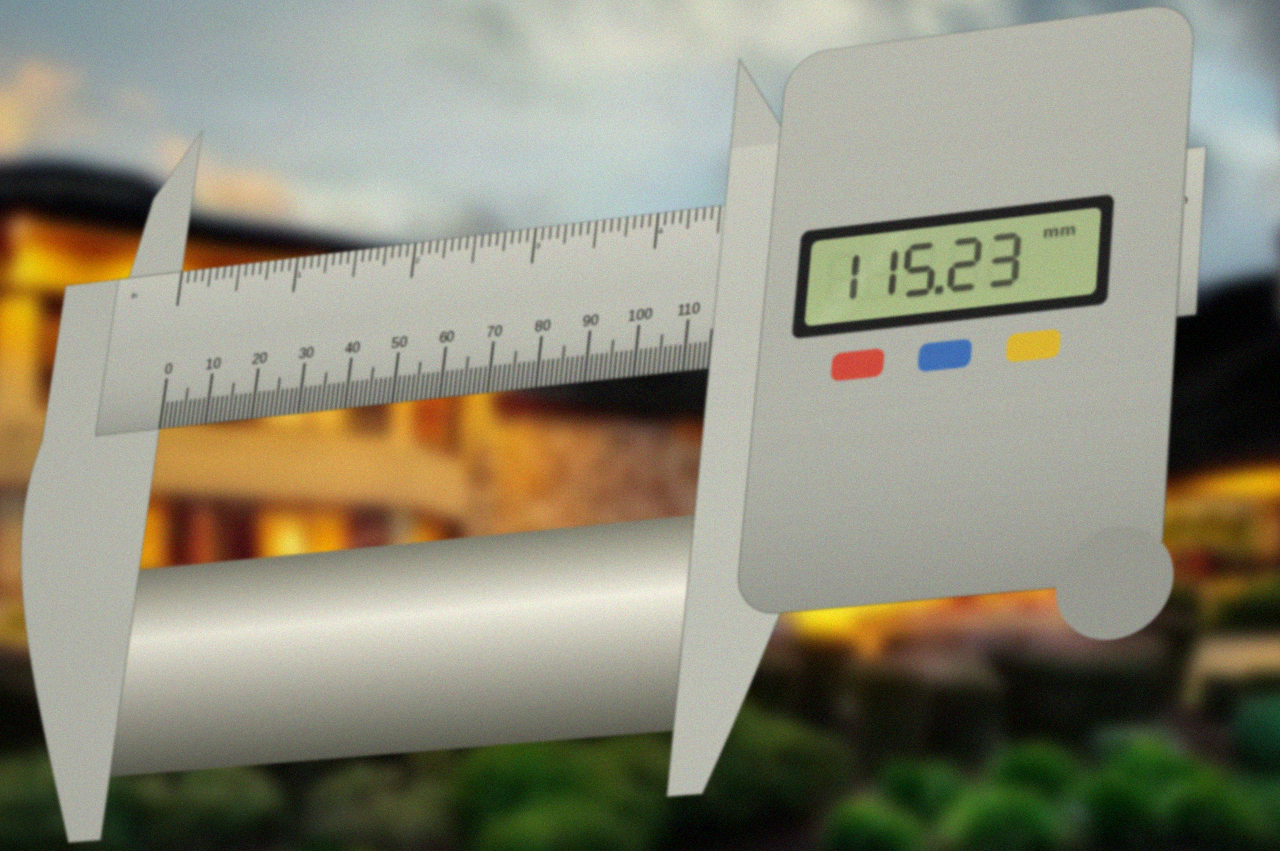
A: 115.23 mm
